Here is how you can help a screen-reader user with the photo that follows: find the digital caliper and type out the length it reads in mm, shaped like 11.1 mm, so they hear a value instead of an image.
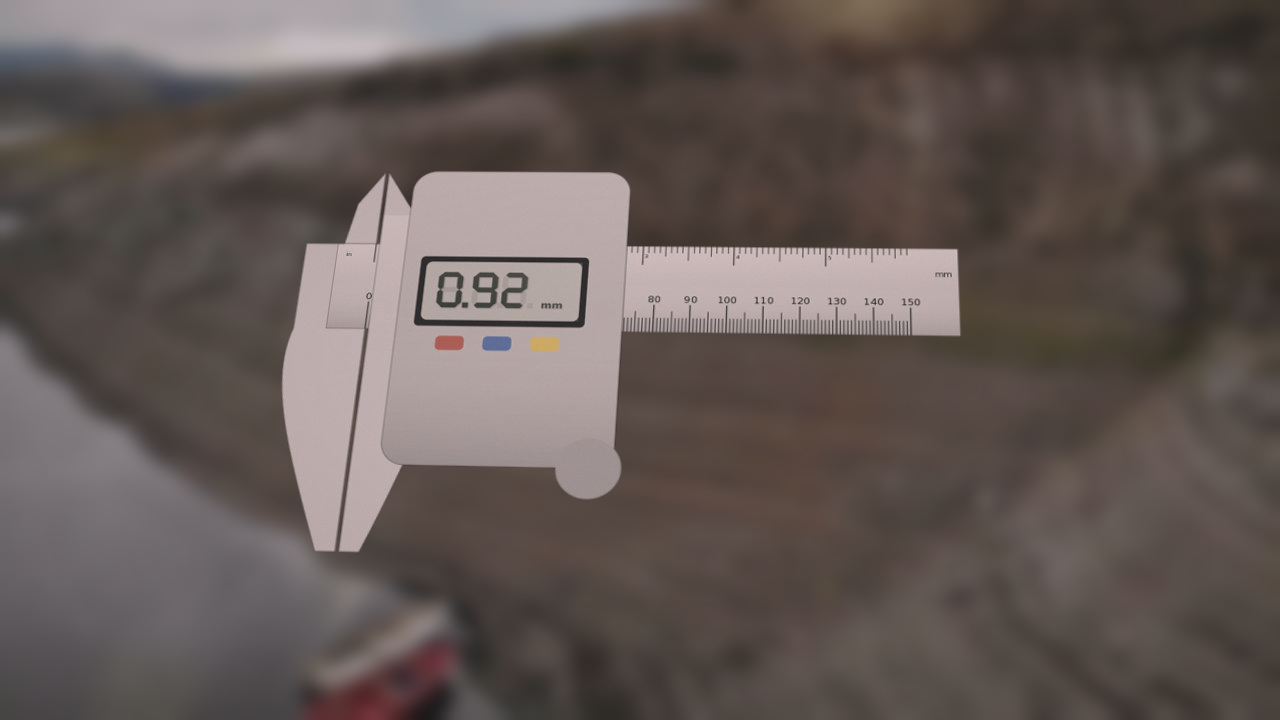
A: 0.92 mm
